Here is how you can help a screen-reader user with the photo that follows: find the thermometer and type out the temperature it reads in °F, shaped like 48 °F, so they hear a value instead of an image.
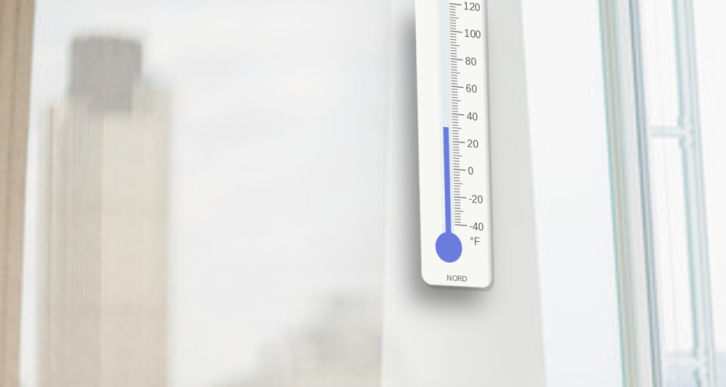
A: 30 °F
